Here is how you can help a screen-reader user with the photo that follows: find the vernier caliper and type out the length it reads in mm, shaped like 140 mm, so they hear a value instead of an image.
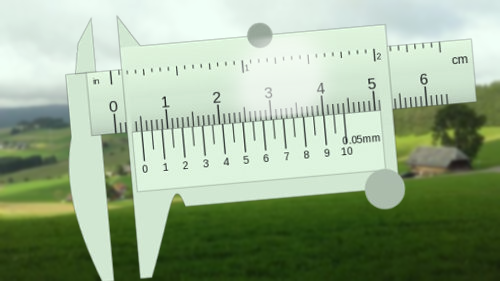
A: 5.0 mm
